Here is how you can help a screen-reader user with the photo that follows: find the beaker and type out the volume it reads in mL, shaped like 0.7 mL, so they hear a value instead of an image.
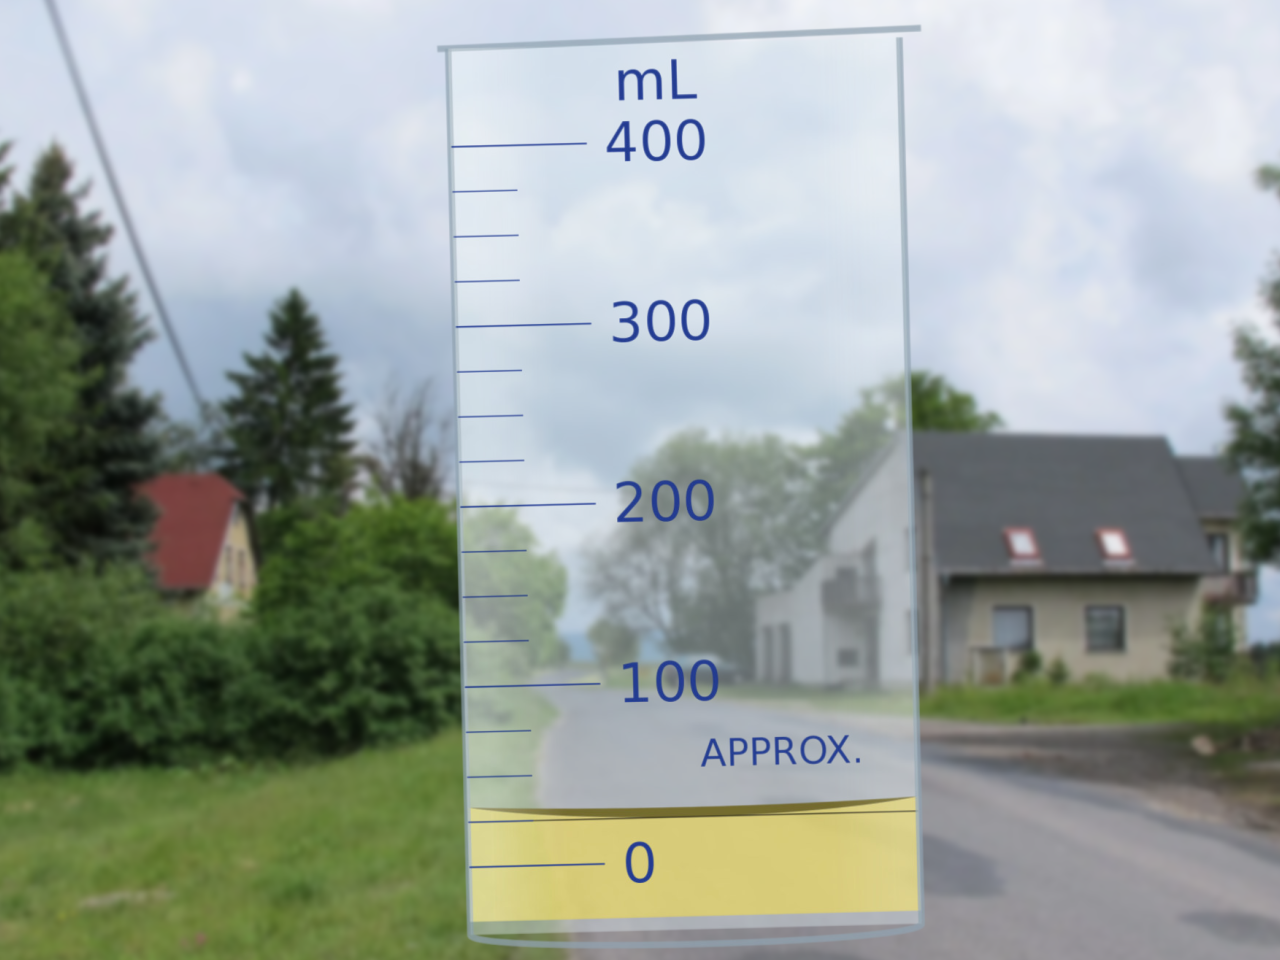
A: 25 mL
